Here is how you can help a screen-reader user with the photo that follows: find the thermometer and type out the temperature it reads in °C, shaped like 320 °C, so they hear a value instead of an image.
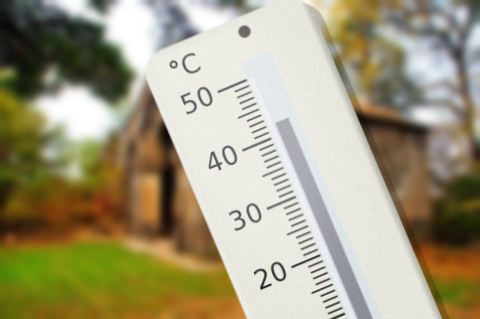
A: 42 °C
